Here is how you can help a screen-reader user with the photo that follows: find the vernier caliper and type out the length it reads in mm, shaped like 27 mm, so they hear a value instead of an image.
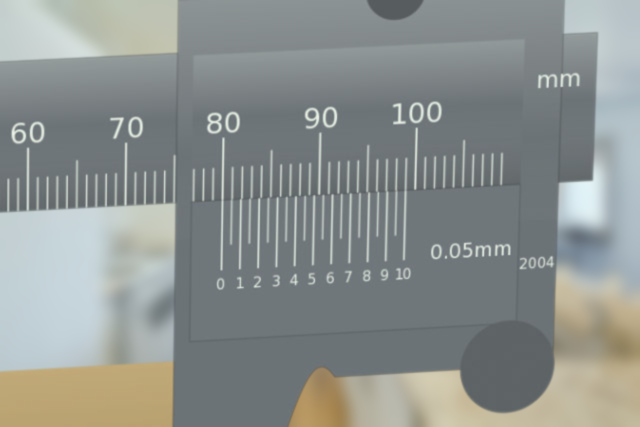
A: 80.0 mm
